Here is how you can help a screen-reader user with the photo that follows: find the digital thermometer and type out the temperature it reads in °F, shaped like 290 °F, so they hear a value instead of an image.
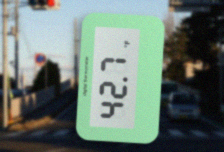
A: 42.7 °F
